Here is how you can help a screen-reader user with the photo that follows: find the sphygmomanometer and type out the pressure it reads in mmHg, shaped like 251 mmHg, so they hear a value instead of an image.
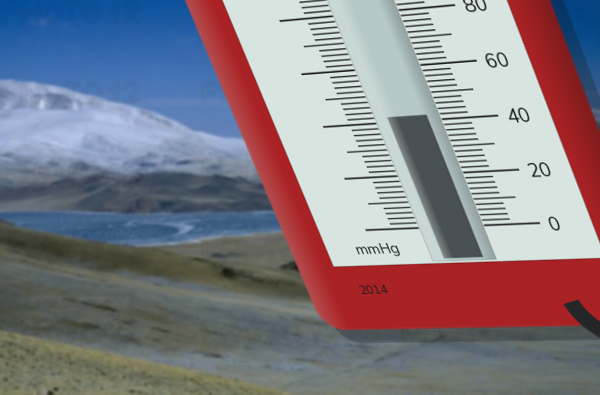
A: 42 mmHg
